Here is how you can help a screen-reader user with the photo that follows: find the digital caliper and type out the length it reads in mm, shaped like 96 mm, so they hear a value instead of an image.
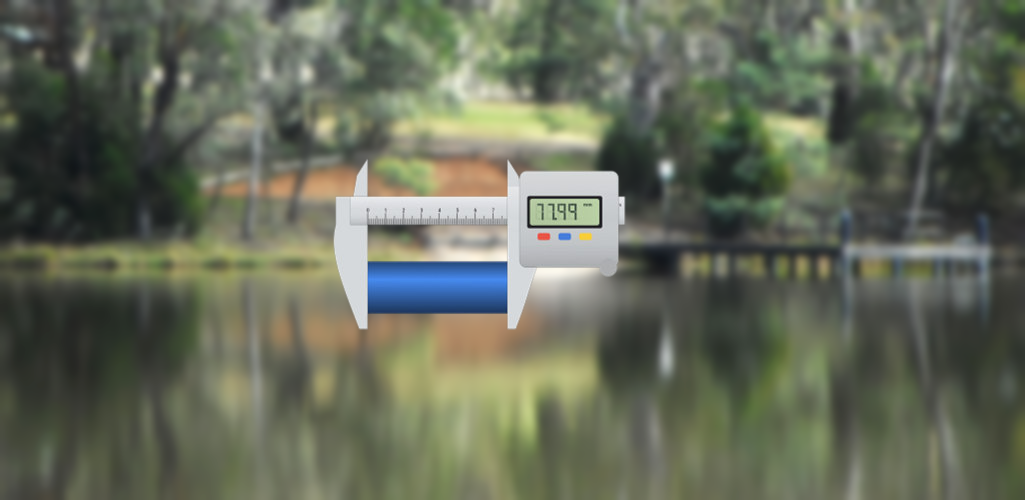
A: 77.99 mm
